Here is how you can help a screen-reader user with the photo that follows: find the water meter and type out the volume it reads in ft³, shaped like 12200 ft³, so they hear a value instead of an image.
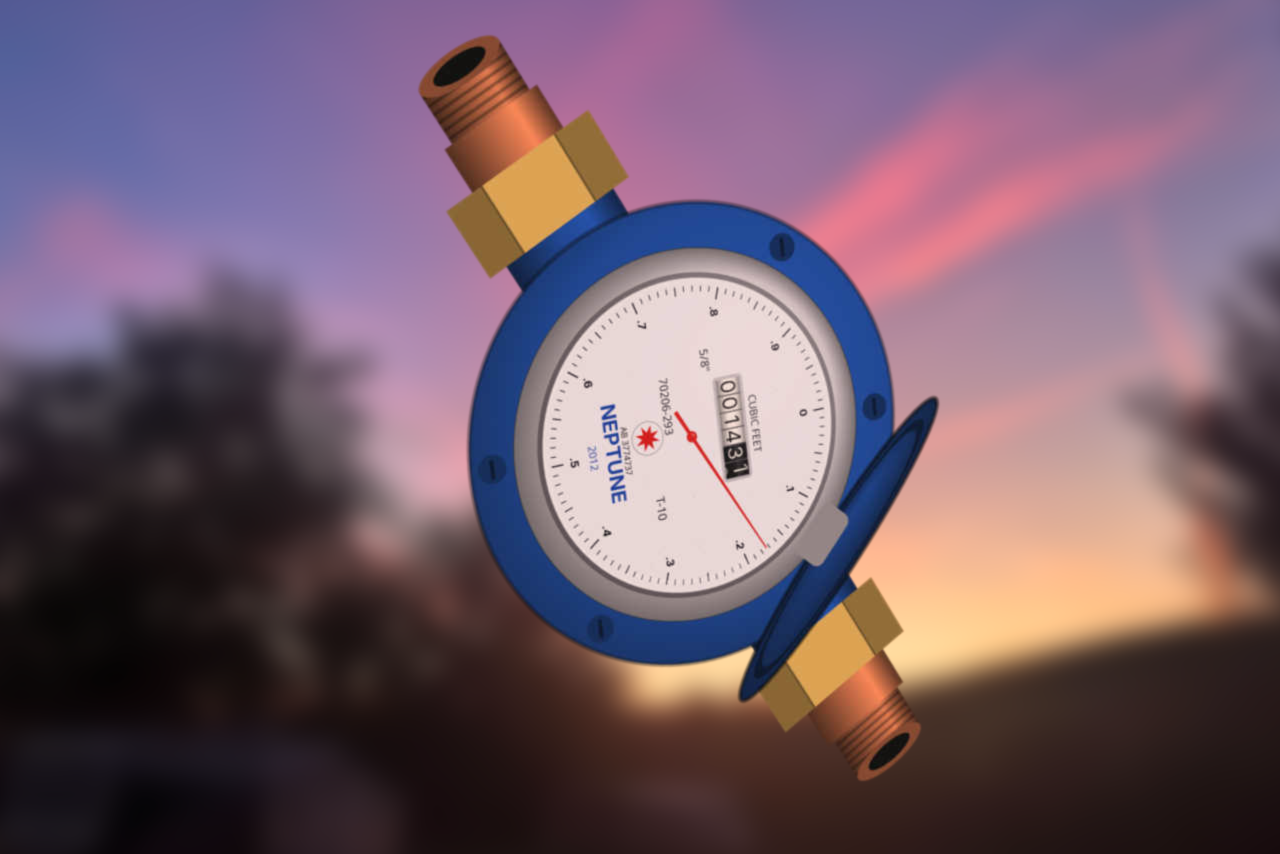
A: 1431.17 ft³
